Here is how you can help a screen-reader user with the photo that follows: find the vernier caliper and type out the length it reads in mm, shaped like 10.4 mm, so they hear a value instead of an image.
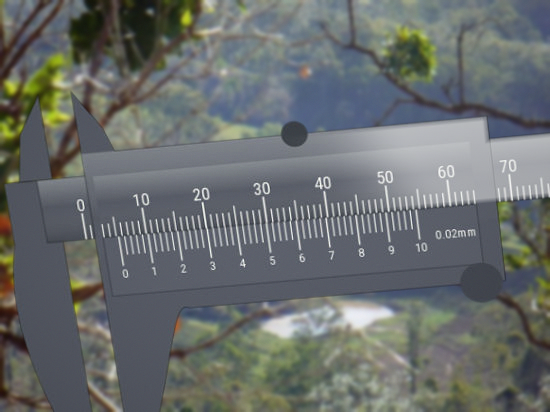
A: 5.4 mm
